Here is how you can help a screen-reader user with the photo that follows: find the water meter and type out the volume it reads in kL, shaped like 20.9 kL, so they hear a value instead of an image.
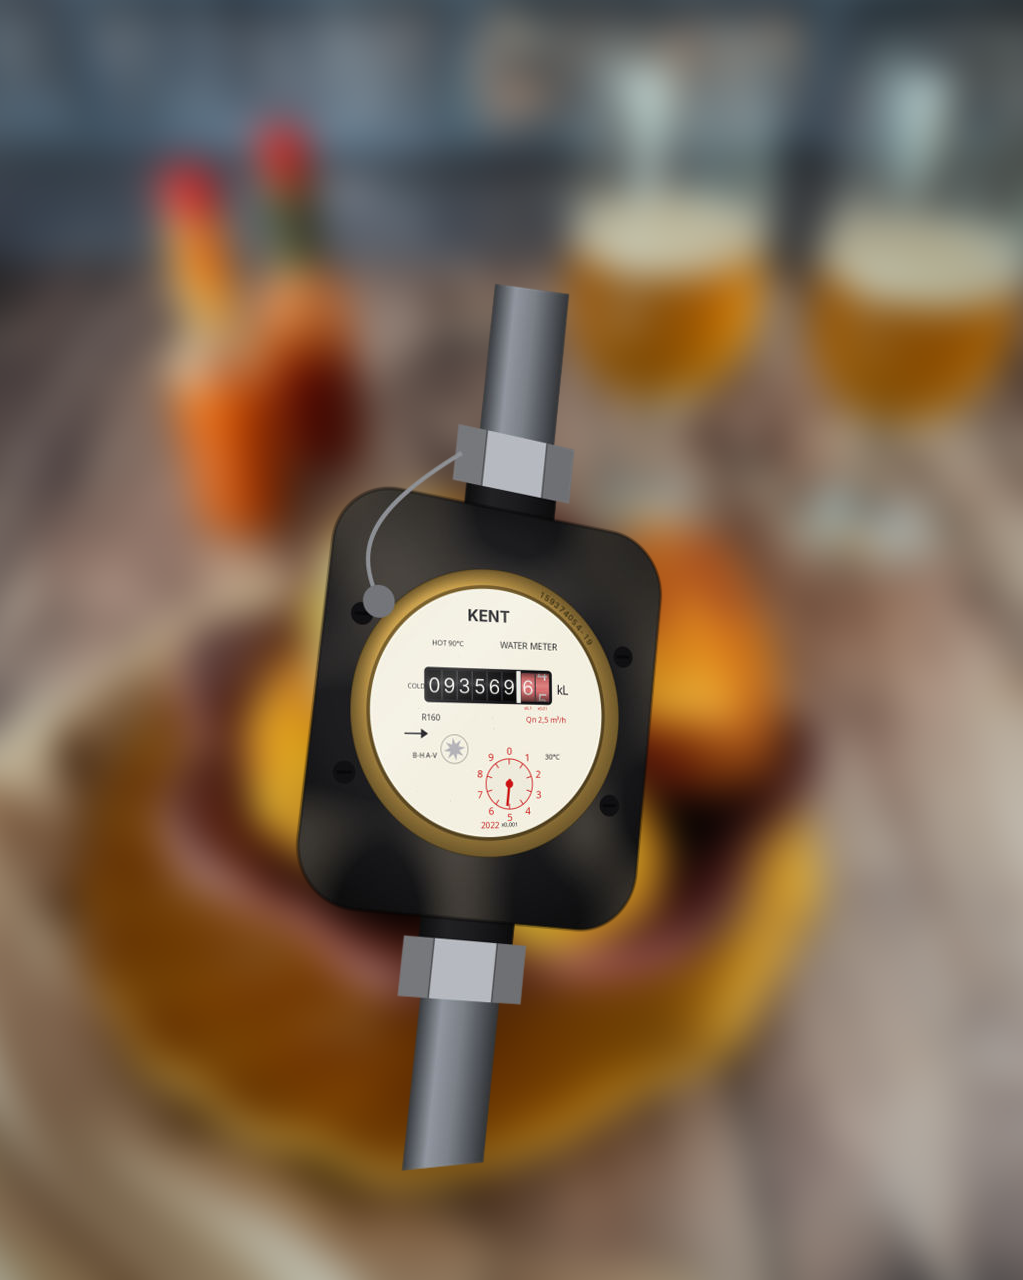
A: 93569.645 kL
